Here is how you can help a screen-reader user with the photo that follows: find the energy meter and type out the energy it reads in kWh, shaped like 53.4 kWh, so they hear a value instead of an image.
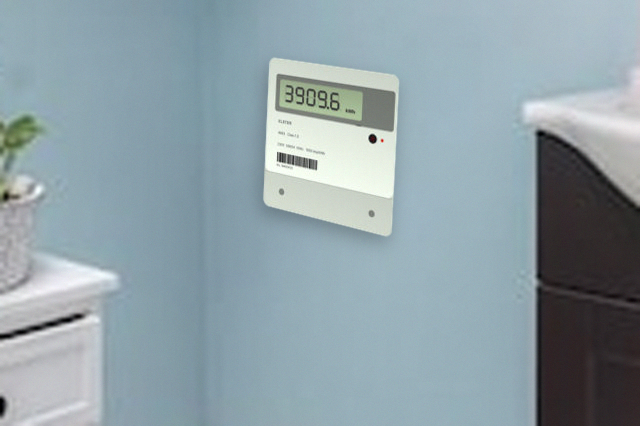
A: 3909.6 kWh
